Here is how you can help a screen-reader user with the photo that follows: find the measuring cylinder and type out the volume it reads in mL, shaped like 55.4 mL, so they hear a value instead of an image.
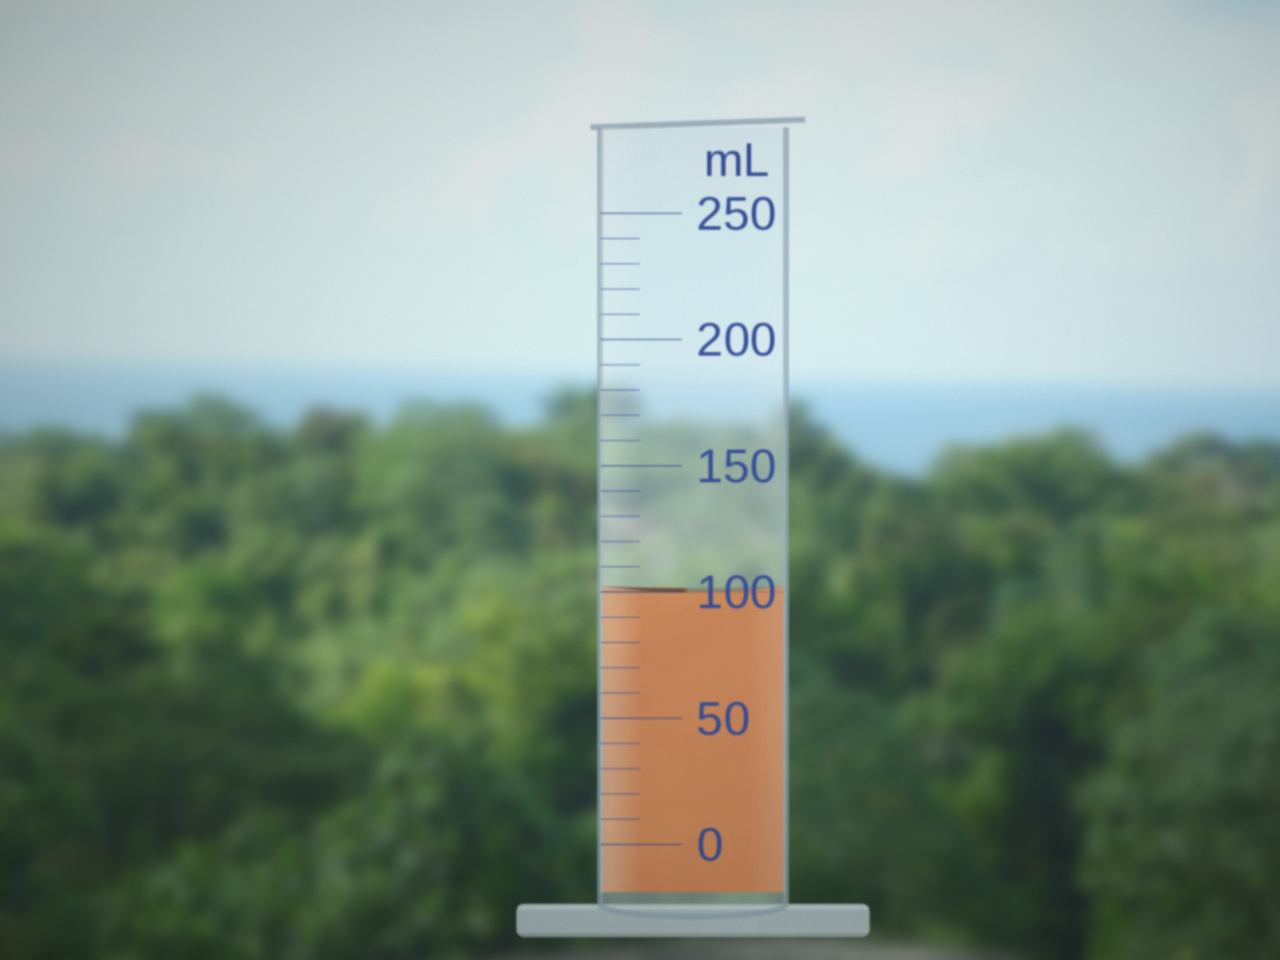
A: 100 mL
